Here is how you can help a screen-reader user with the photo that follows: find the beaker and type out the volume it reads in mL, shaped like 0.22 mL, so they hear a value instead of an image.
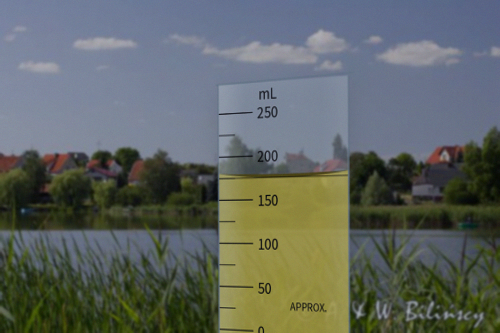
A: 175 mL
